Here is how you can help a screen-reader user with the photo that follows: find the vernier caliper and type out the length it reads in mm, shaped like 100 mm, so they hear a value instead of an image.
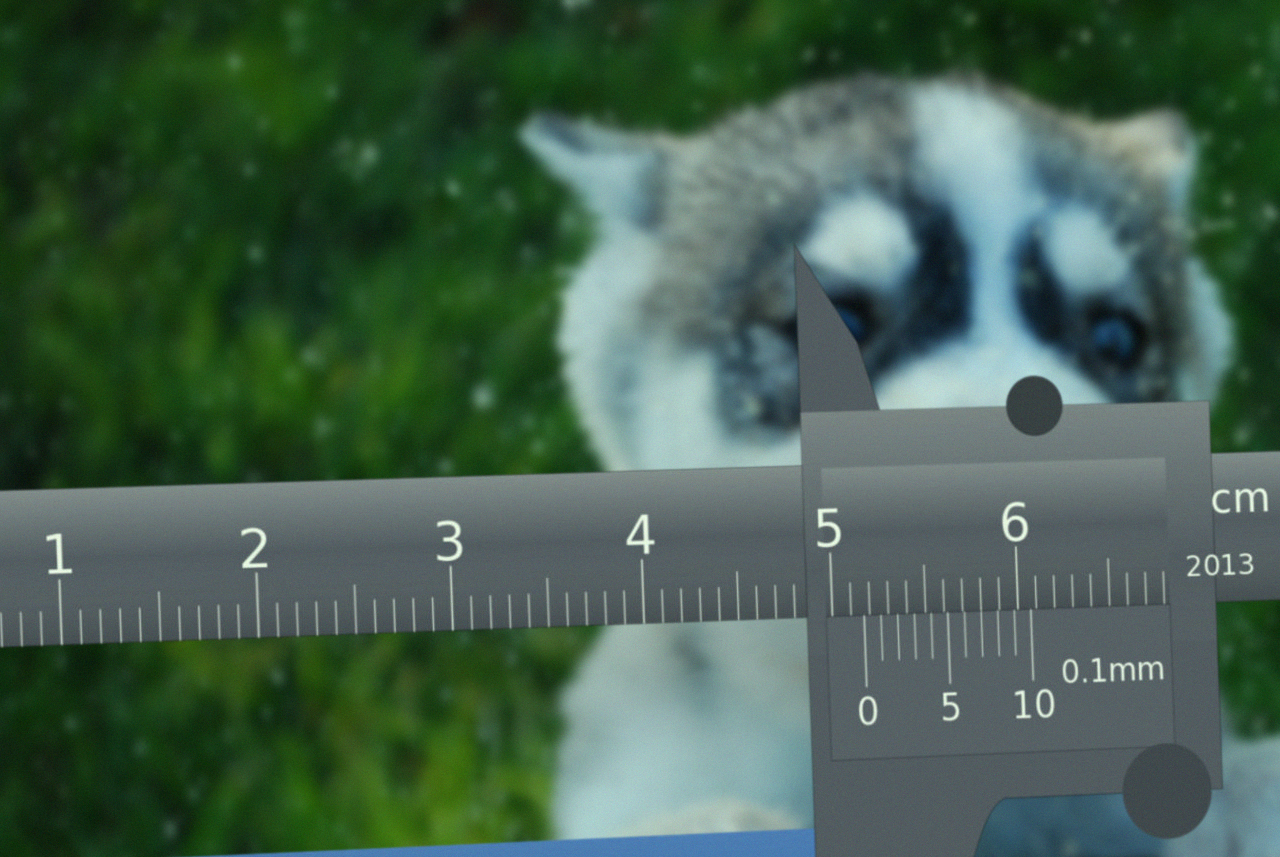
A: 51.7 mm
